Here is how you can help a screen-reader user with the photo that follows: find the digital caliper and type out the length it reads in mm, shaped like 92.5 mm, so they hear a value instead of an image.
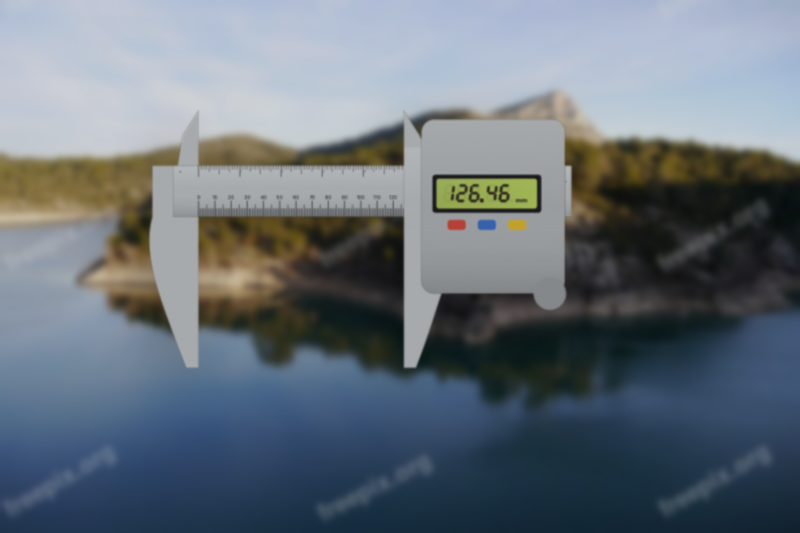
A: 126.46 mm
